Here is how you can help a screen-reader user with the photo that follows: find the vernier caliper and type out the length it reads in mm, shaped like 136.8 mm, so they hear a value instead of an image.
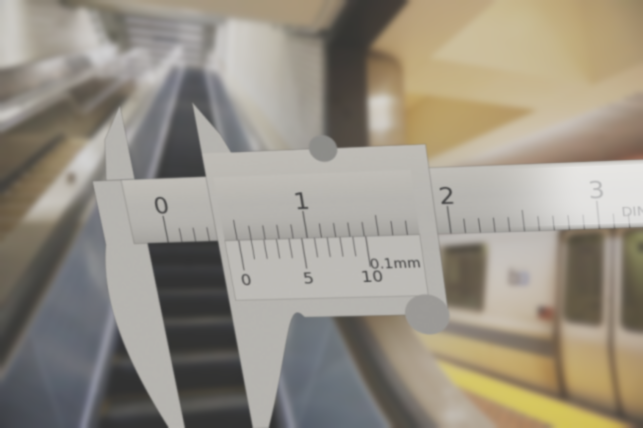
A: 5.1 mm
